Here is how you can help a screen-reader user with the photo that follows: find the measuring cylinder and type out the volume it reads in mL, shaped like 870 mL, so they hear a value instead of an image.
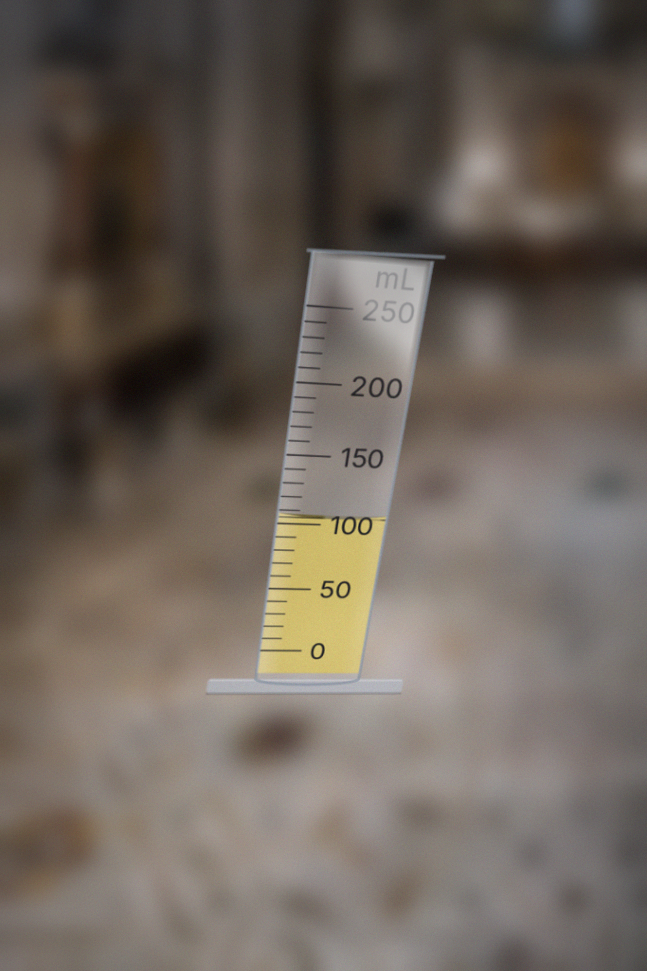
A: 105 mL
